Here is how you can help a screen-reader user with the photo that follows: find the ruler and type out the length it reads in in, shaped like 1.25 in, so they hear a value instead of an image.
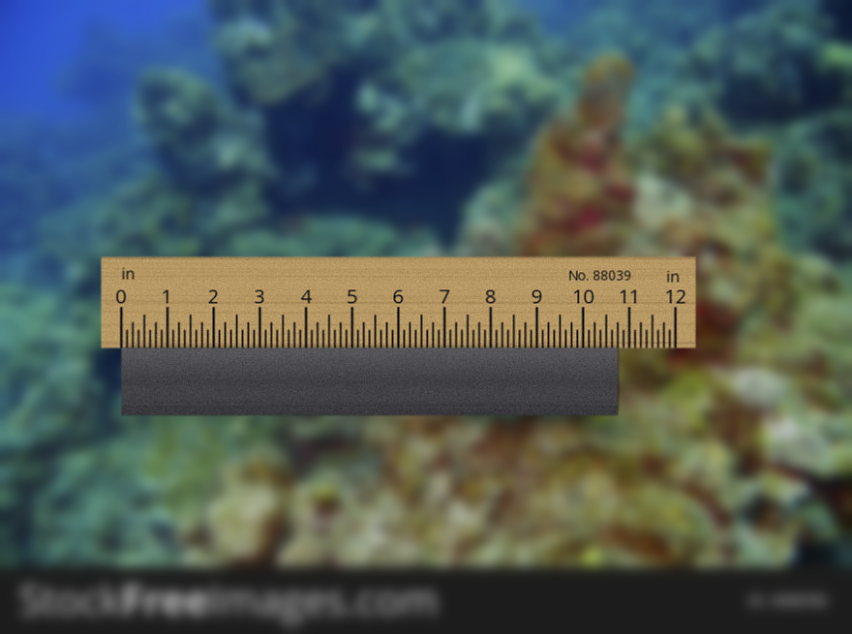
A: 10.75 in
